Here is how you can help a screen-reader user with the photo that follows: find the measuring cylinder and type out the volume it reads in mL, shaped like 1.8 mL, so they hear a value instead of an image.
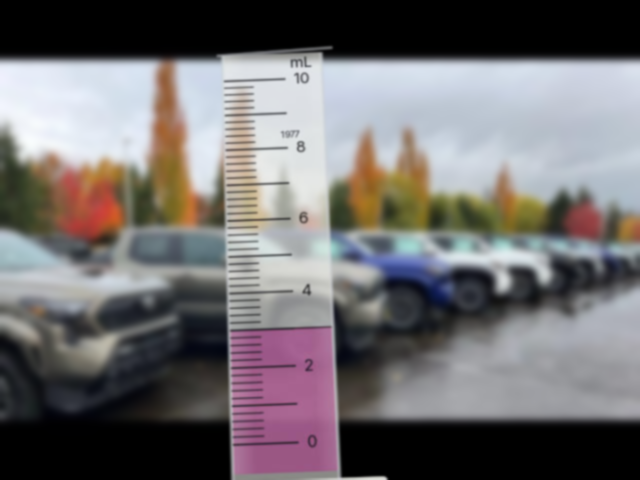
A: 3 mL
